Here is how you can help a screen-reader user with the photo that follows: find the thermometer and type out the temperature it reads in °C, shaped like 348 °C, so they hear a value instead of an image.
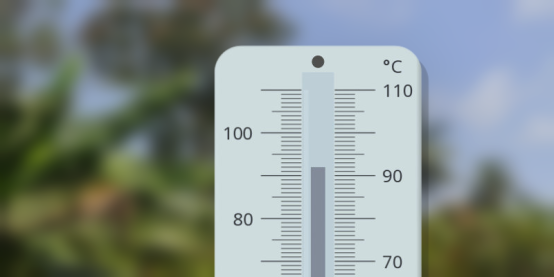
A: 92 °C
